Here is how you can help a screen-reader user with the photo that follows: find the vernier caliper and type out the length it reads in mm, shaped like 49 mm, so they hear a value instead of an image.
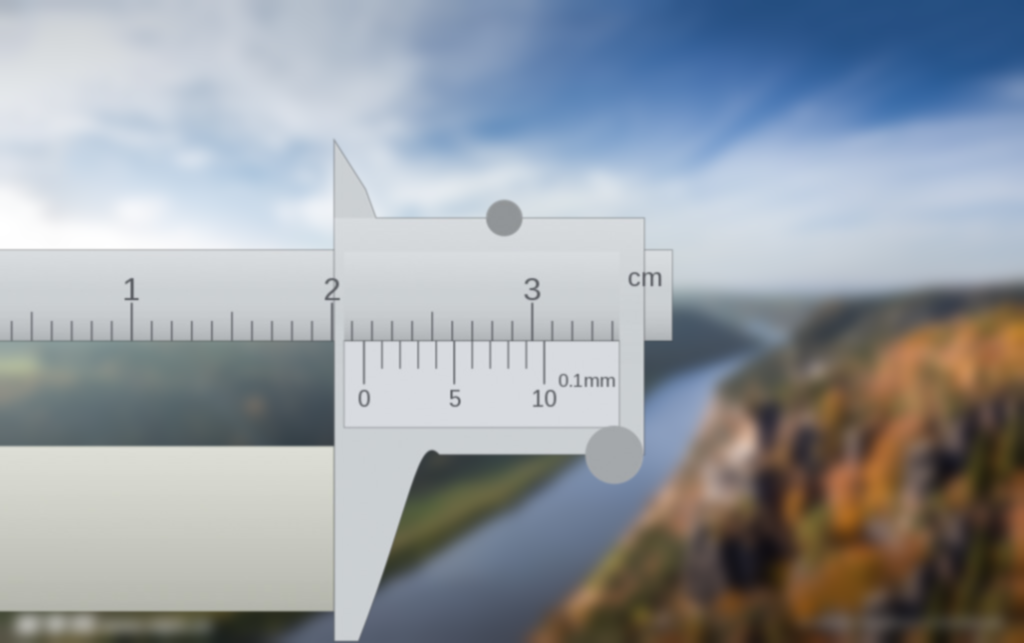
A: 21.6 mm
